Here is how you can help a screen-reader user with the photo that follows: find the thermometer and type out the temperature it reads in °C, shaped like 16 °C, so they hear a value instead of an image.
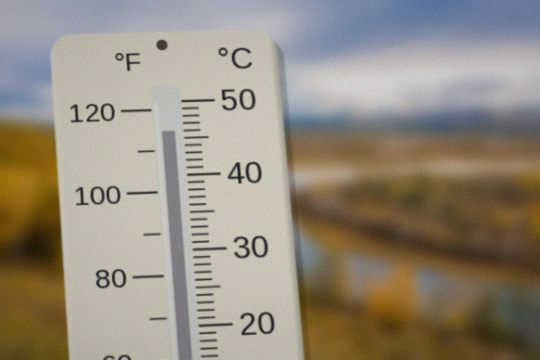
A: 46 °C
